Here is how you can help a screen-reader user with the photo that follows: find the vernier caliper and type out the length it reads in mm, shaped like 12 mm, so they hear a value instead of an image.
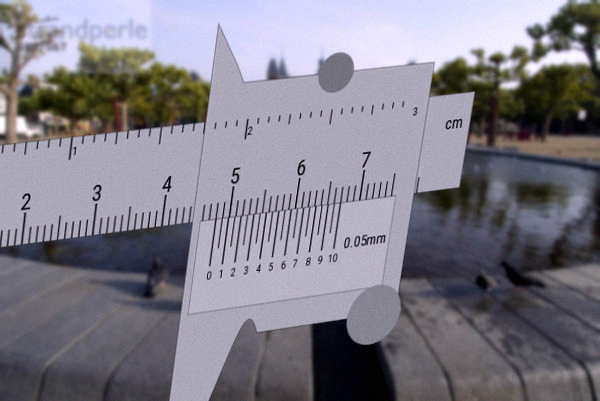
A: 48.0 mm
